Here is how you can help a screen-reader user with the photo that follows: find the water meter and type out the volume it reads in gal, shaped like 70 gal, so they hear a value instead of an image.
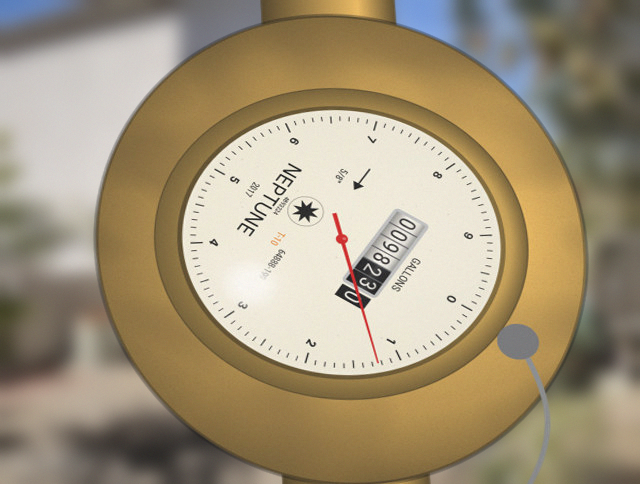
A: 98231.2 gal
